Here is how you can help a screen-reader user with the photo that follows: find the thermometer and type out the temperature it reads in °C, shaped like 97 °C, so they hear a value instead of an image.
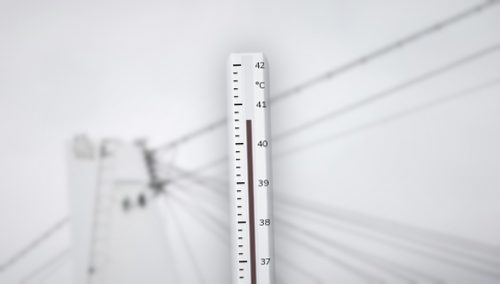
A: 40.6 °C
